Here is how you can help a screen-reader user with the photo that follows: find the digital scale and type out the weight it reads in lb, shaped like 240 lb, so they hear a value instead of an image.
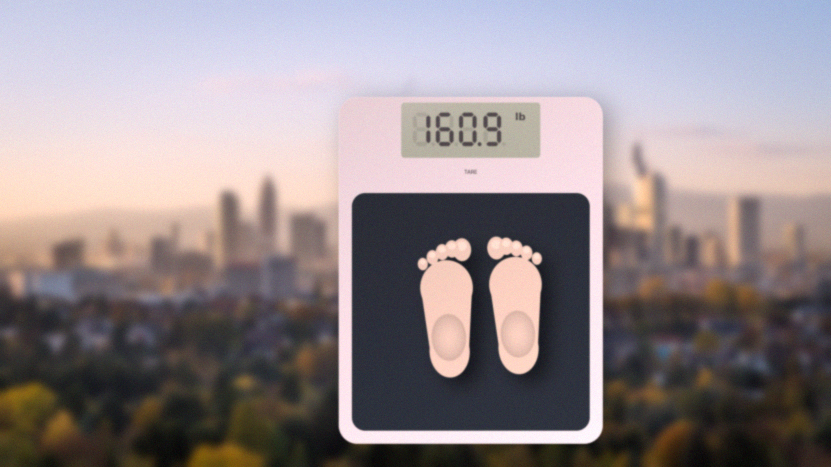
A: 160.9 lb
